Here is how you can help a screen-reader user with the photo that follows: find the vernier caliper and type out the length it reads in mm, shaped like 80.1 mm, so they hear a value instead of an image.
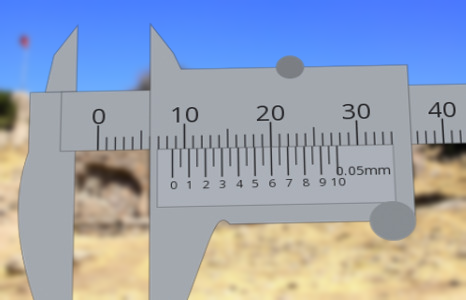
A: 8.6 mm
